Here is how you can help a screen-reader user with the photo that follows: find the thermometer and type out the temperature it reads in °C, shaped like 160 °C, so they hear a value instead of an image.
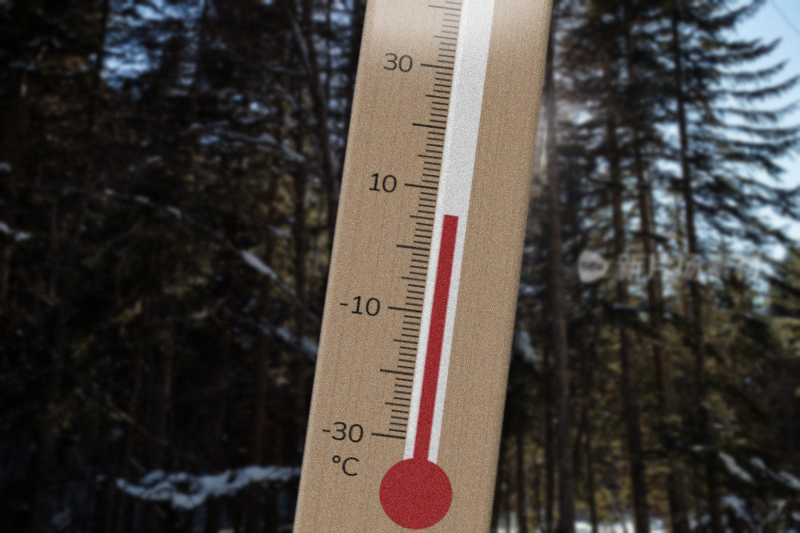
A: 6 °C
